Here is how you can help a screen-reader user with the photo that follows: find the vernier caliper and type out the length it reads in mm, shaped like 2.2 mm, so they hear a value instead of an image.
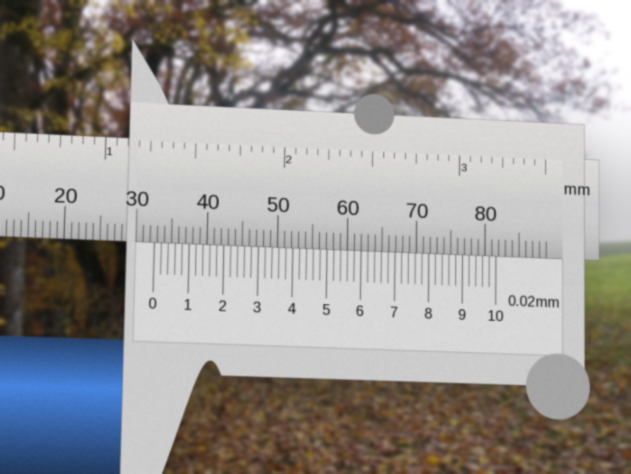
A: 32.6 mm
